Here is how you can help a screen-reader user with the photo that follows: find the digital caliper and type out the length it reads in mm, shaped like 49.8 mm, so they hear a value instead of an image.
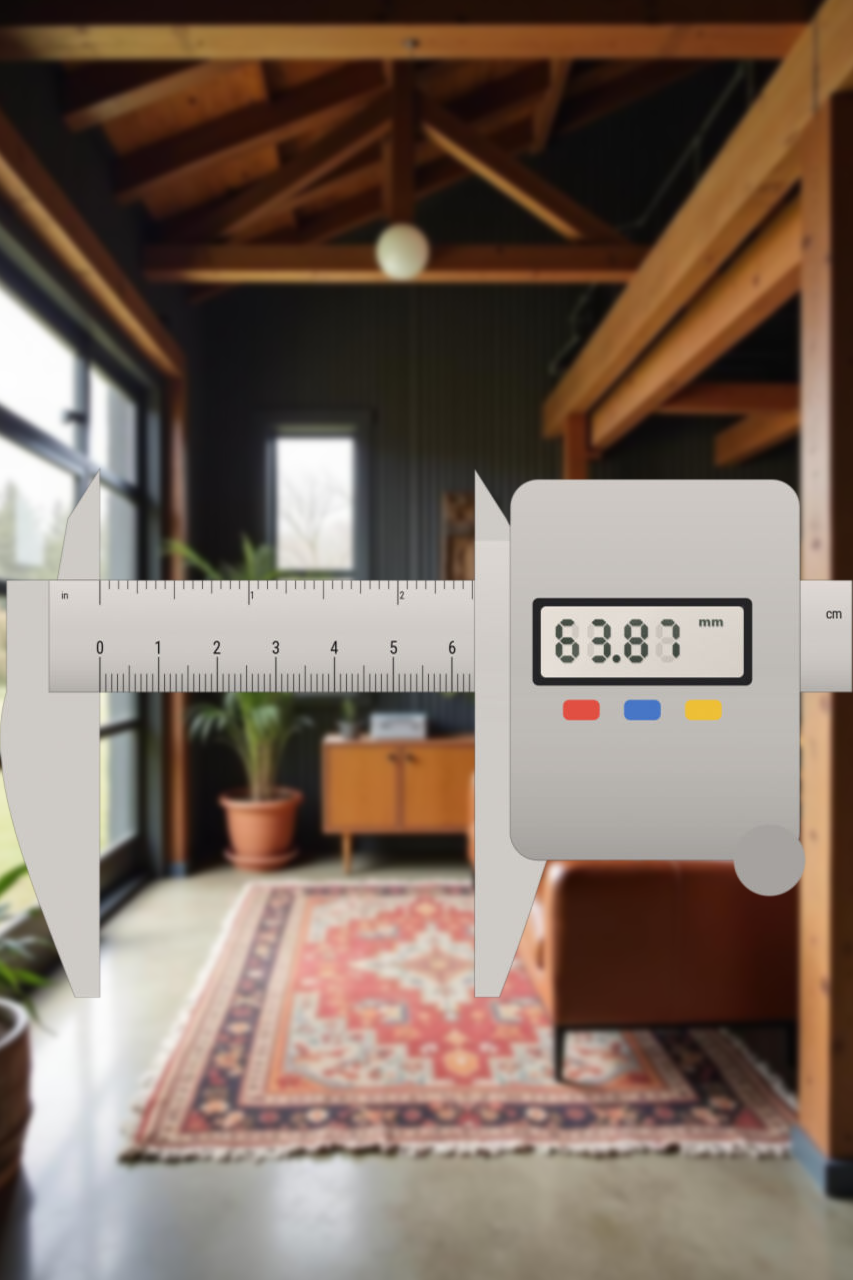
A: 63.87 mm
